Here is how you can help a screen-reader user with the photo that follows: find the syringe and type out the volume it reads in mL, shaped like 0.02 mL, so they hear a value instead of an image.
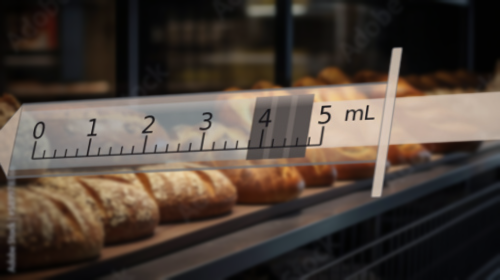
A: 3.8 mL
